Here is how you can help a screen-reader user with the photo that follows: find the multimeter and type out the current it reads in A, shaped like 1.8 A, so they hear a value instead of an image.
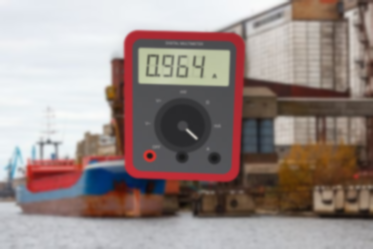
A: 0.964 A
